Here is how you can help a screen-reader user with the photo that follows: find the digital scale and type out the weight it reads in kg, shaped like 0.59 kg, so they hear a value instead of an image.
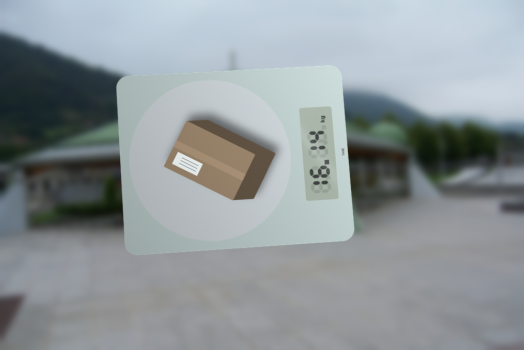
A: 16.14 kg
